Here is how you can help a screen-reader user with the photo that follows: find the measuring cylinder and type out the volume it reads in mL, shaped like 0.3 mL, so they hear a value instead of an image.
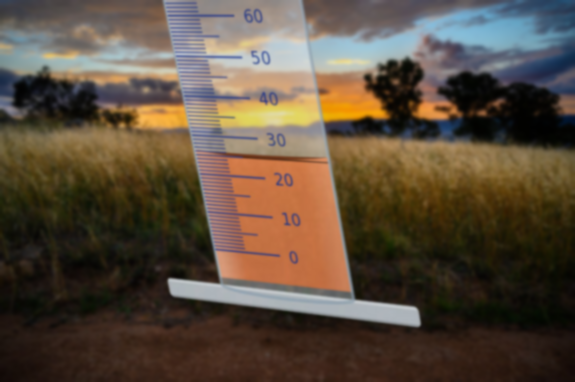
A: 25 mL
